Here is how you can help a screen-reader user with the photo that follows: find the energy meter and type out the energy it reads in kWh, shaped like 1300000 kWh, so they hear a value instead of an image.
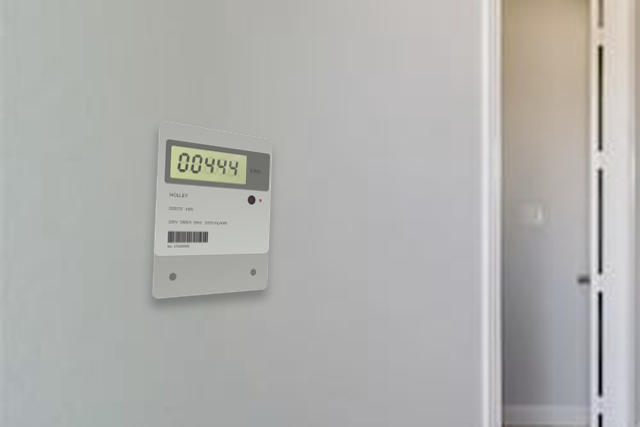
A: 444 kWh
